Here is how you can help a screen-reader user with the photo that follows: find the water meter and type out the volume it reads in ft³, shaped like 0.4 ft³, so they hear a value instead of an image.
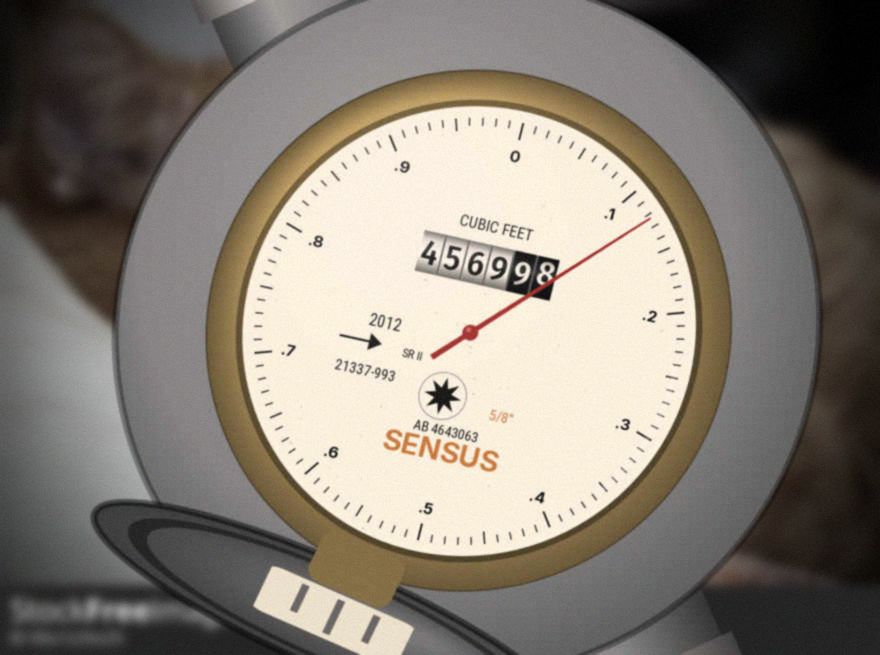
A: 456998.12 ft³
